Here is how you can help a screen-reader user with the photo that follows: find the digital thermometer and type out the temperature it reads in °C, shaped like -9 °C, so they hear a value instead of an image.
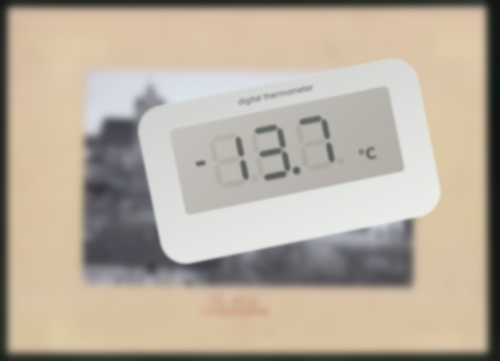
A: -13.7 °C
